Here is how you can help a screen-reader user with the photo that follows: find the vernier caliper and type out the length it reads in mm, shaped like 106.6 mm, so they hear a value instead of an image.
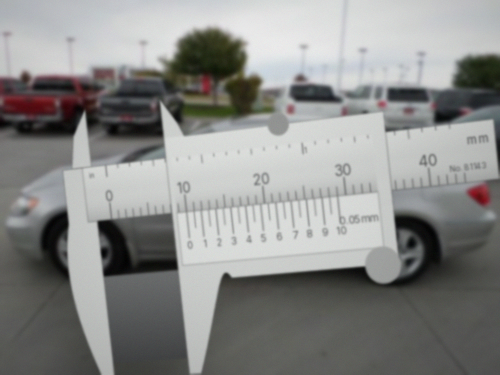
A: 10.0 mm
